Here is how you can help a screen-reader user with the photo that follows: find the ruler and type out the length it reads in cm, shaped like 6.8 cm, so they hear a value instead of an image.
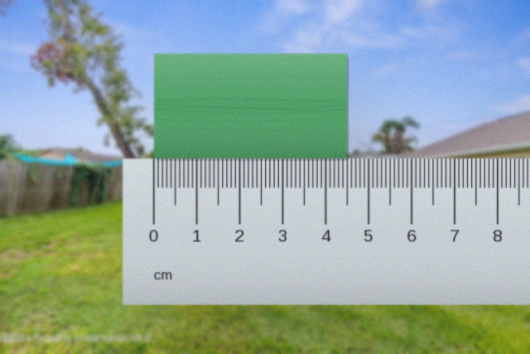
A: 4.5 cm
